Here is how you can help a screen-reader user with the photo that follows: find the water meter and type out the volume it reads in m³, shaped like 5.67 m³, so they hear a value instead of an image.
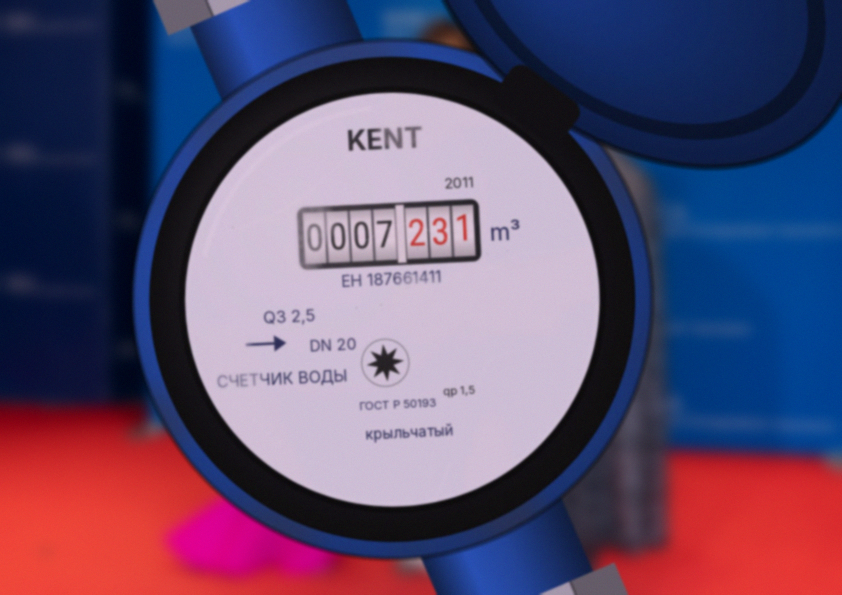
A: 7.231 m³
